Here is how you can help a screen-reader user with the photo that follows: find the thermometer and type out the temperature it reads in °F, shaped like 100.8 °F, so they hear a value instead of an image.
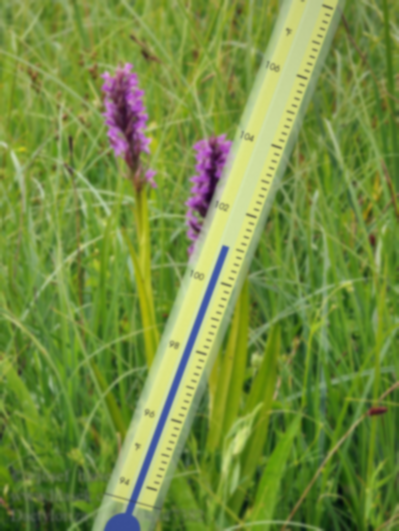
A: 101 °F
